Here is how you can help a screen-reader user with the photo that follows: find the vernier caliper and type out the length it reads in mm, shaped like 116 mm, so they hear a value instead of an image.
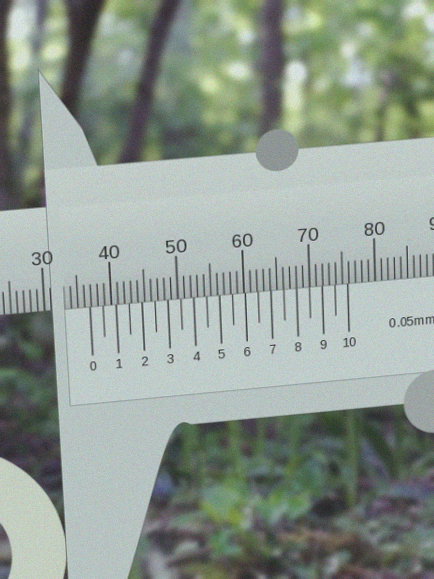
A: 36.8 mm
